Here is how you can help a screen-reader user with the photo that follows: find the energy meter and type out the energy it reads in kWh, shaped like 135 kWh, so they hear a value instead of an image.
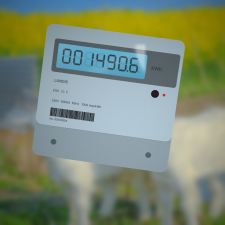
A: 1490.6 kWh
